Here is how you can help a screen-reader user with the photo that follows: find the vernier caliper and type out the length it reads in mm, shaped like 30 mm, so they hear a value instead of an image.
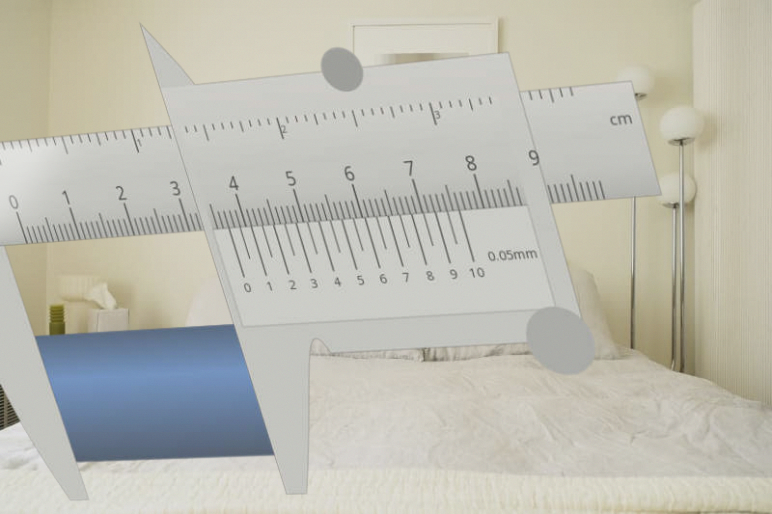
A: 37.0 mm
